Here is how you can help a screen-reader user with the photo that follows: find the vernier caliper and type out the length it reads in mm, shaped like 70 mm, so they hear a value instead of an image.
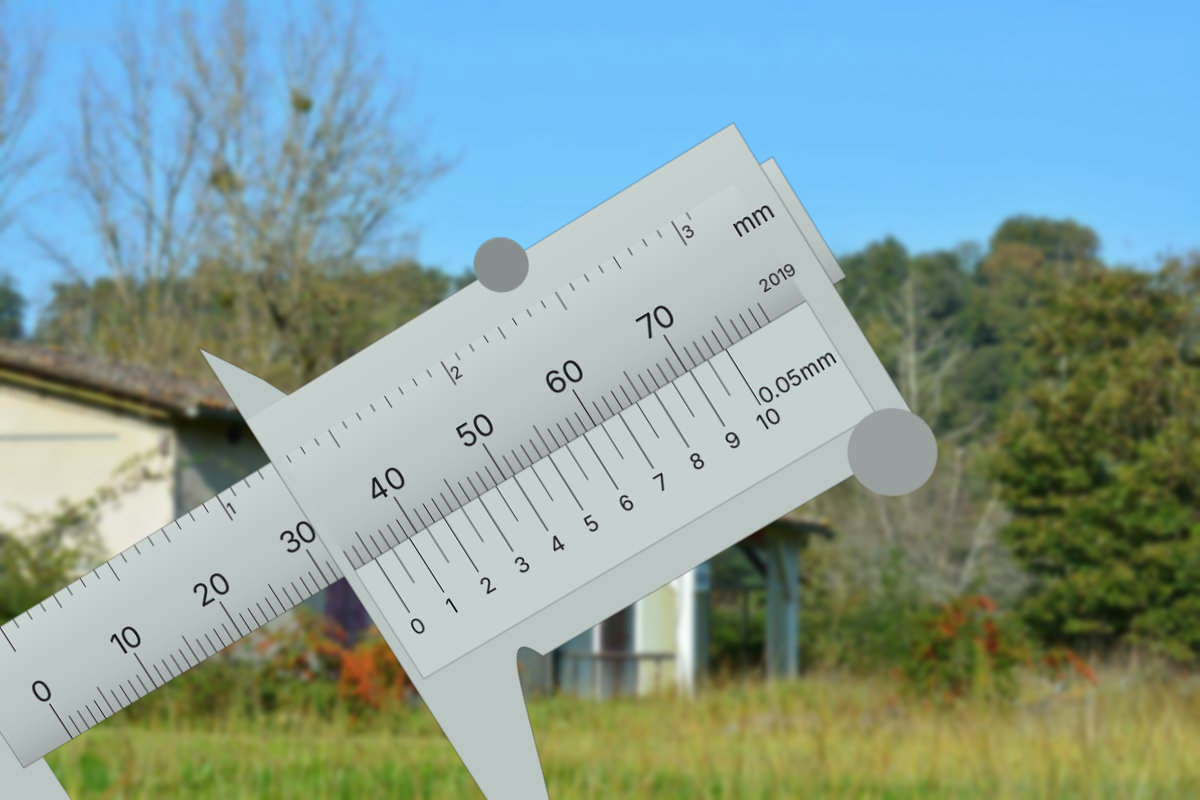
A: 35.2 mm
